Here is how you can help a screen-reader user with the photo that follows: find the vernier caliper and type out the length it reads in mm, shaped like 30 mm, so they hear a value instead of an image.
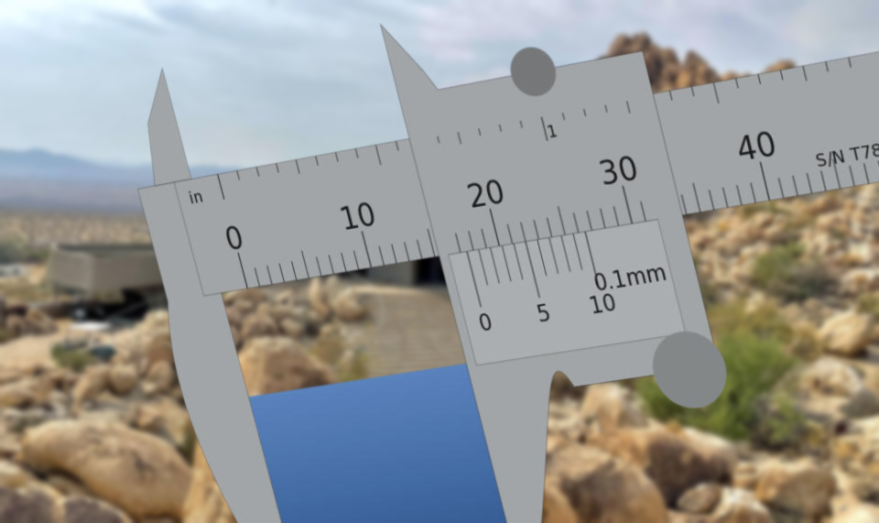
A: 17.5 mm
